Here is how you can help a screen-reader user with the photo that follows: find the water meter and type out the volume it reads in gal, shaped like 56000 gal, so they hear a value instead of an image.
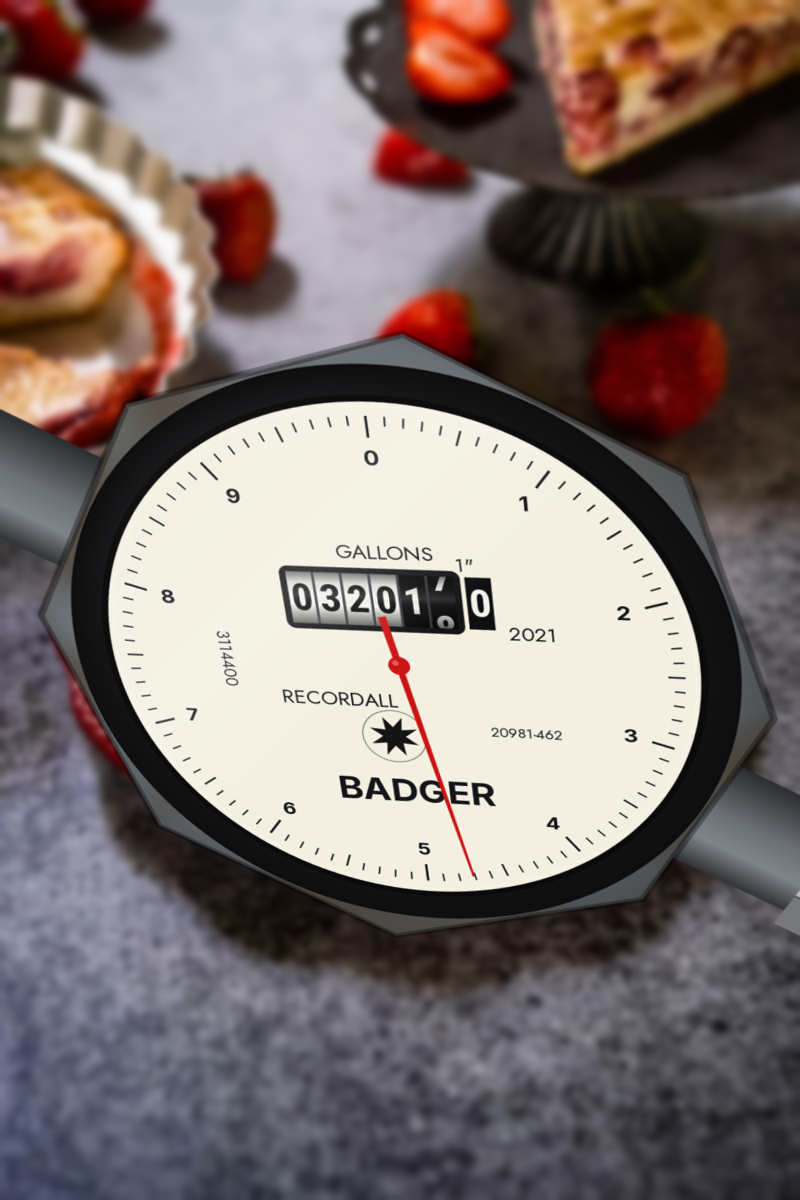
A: 320174.7 gal
